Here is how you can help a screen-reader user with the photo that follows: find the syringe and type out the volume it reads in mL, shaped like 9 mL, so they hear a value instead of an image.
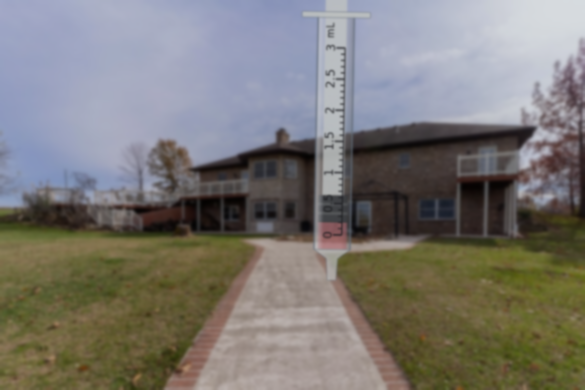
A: 0.2 mL
